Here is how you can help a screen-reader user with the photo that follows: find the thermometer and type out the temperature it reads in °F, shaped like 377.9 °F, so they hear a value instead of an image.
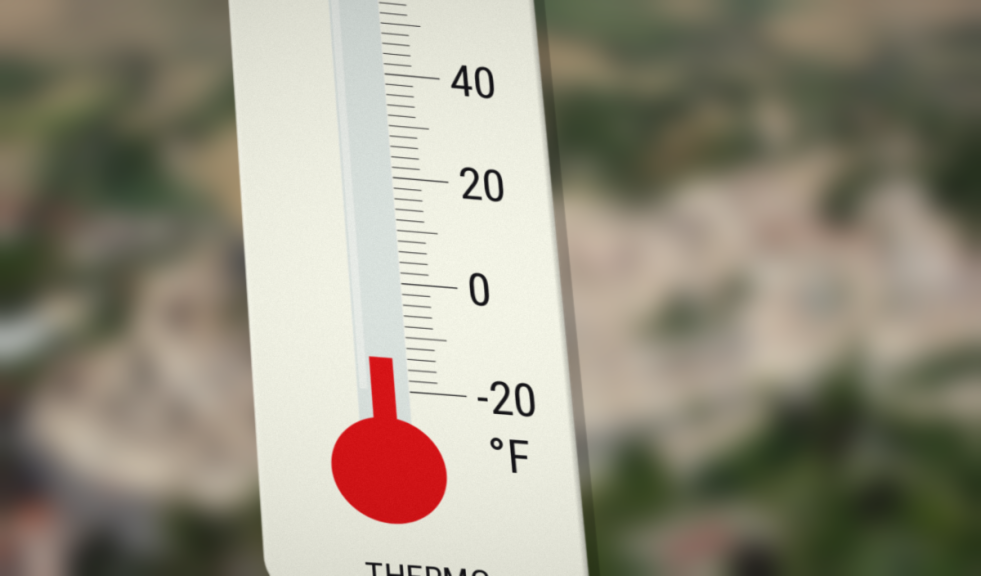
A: -14 °F
